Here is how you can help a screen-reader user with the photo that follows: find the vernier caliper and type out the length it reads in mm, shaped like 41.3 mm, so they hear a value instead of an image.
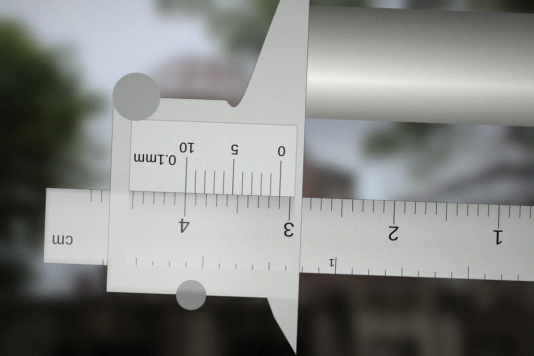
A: 31.0 mm
